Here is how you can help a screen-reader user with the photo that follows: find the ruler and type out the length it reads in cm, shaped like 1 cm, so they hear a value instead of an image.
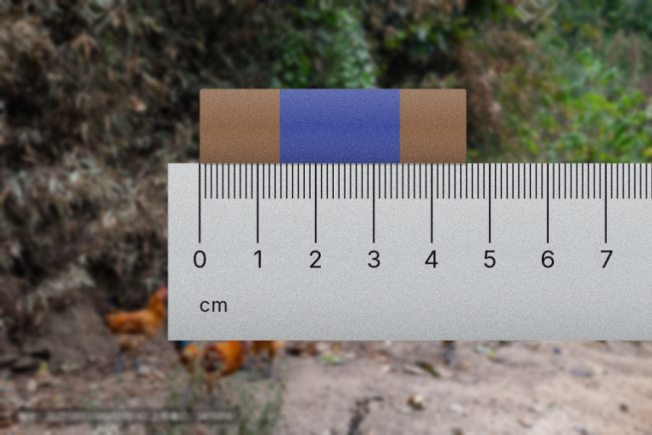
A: 4.6 cm
